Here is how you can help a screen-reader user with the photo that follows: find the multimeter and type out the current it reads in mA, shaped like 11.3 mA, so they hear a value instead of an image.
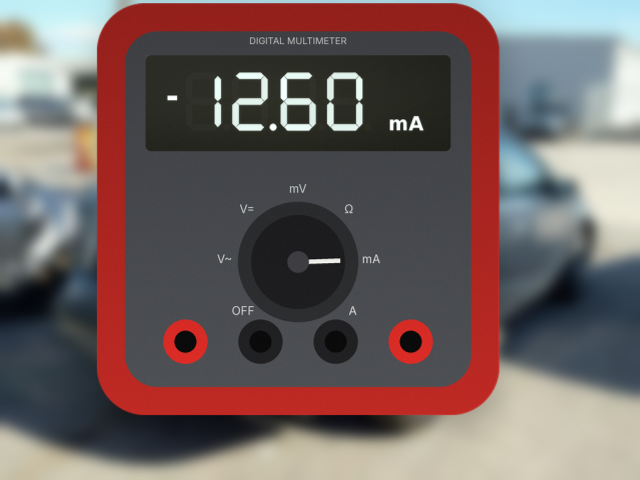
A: -12.60 mA
